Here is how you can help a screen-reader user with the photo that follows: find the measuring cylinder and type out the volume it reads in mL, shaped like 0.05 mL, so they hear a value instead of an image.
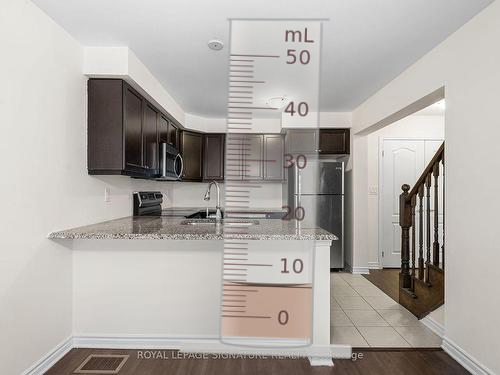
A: 6 mL
